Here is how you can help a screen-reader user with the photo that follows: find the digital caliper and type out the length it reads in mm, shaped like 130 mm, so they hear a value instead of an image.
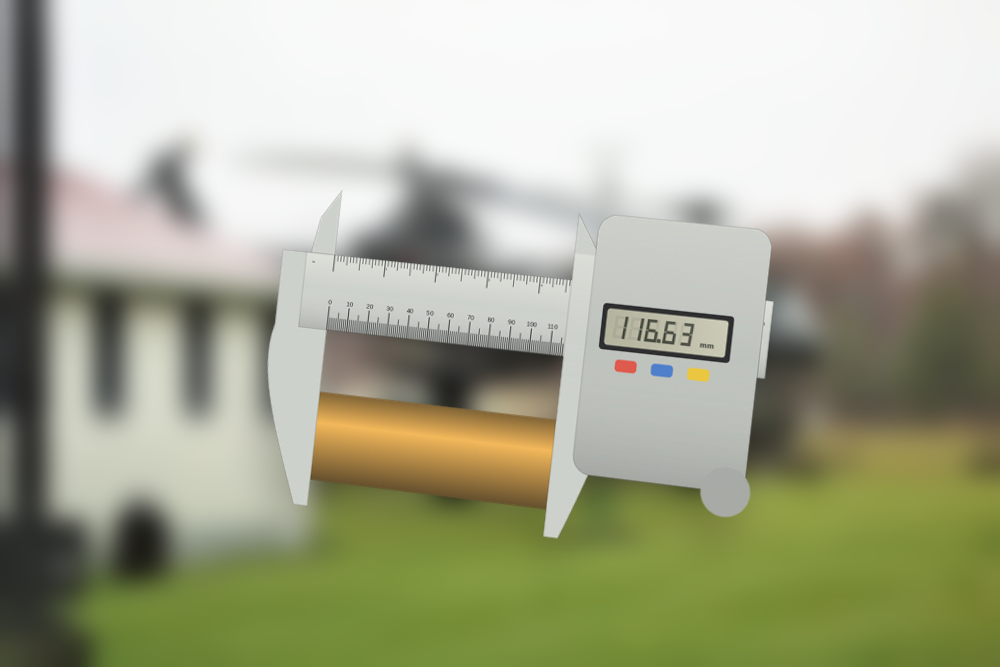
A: 116.63 mm
